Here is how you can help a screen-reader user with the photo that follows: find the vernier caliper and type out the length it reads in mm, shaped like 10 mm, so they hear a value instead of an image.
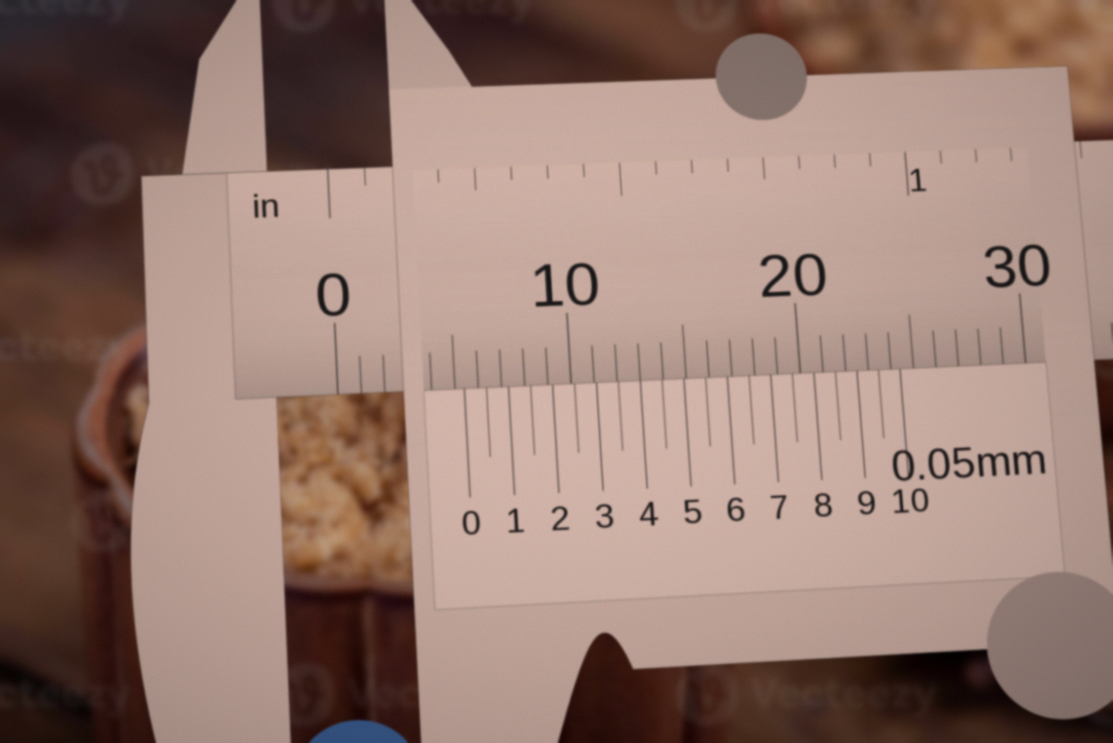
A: 5.4 mm
